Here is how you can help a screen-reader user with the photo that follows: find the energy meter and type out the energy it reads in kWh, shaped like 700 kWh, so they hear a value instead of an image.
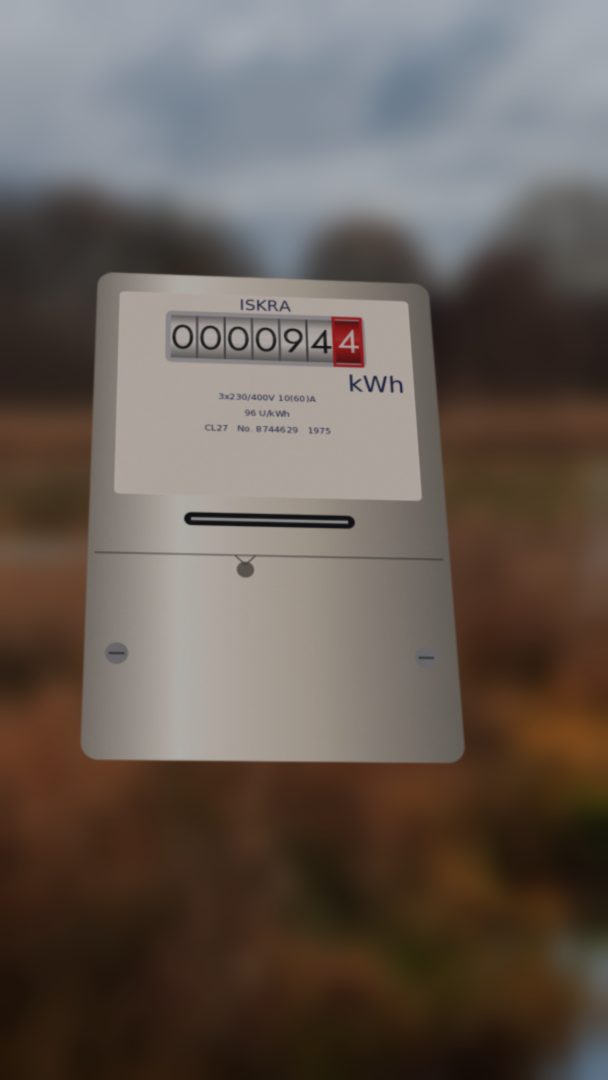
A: 94.4 kWh
